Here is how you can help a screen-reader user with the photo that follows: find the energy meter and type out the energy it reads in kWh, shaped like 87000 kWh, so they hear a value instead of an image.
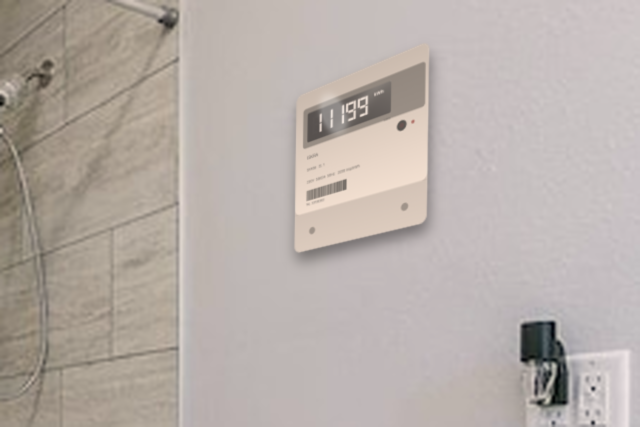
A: 11199 kWh
